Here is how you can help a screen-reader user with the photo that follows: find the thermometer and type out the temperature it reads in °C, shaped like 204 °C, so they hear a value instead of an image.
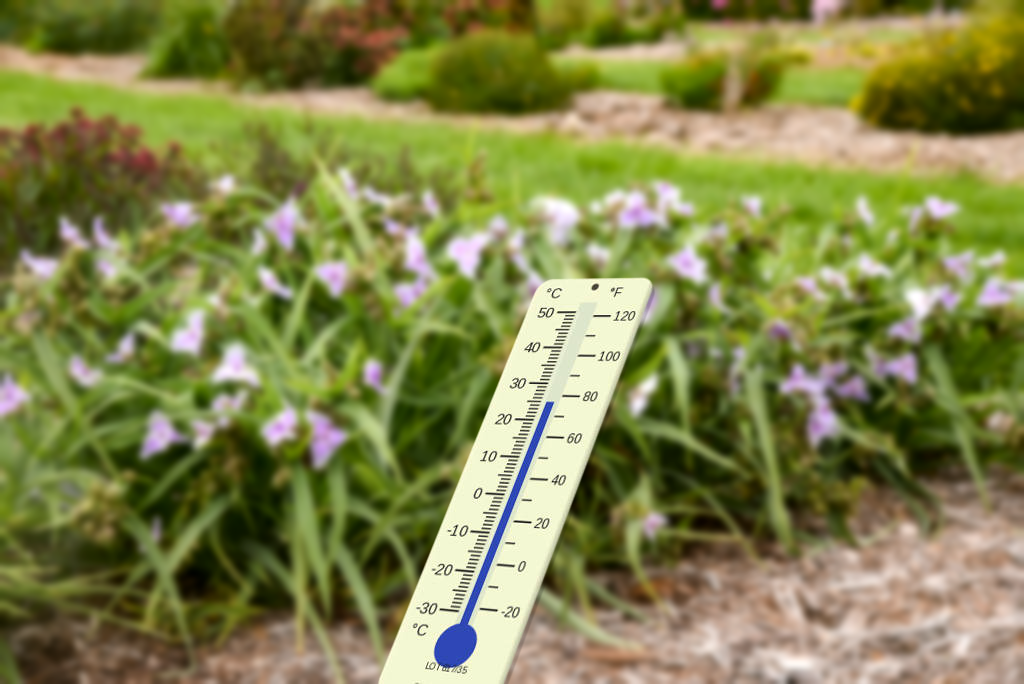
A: 25 °C
